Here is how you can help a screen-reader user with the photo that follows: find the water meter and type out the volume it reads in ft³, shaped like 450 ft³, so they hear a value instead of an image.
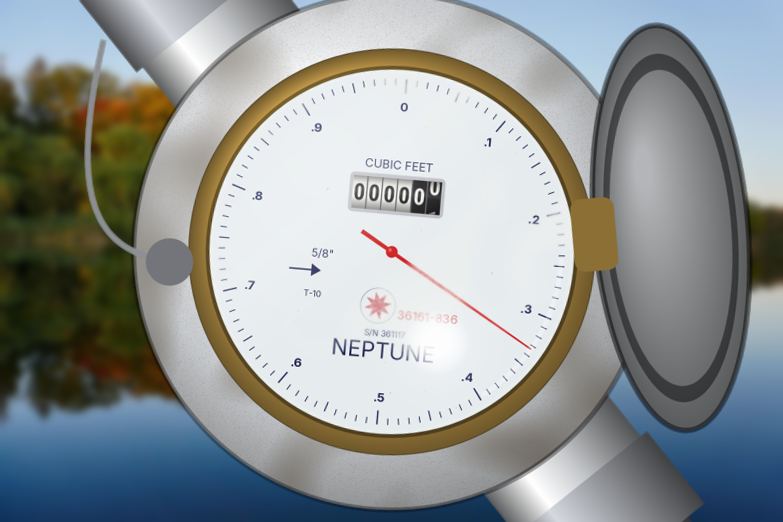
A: 0.33 ft³
